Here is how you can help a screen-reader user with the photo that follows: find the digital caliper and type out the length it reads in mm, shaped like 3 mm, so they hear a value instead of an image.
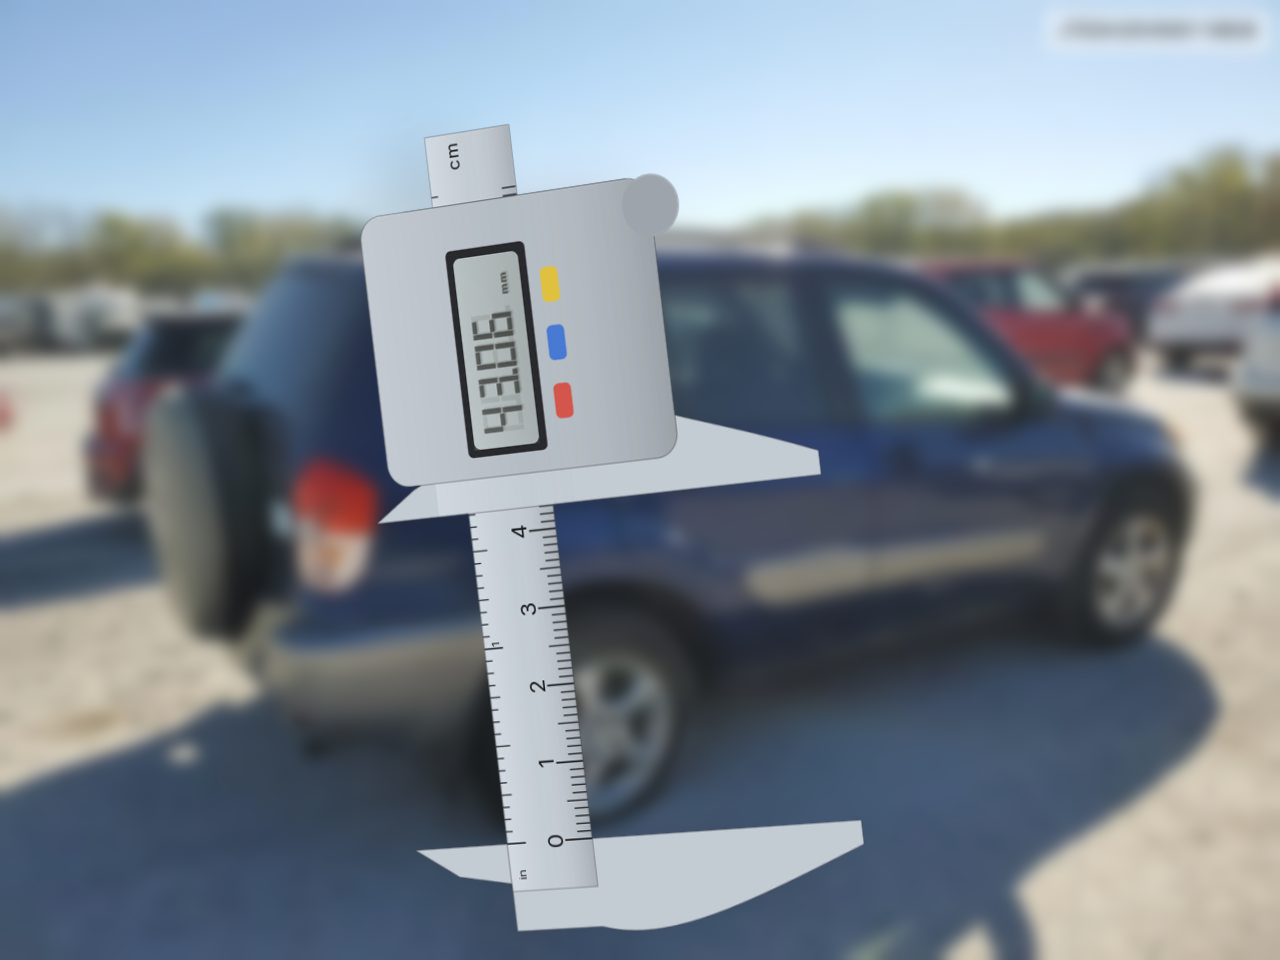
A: 43.06 mm
